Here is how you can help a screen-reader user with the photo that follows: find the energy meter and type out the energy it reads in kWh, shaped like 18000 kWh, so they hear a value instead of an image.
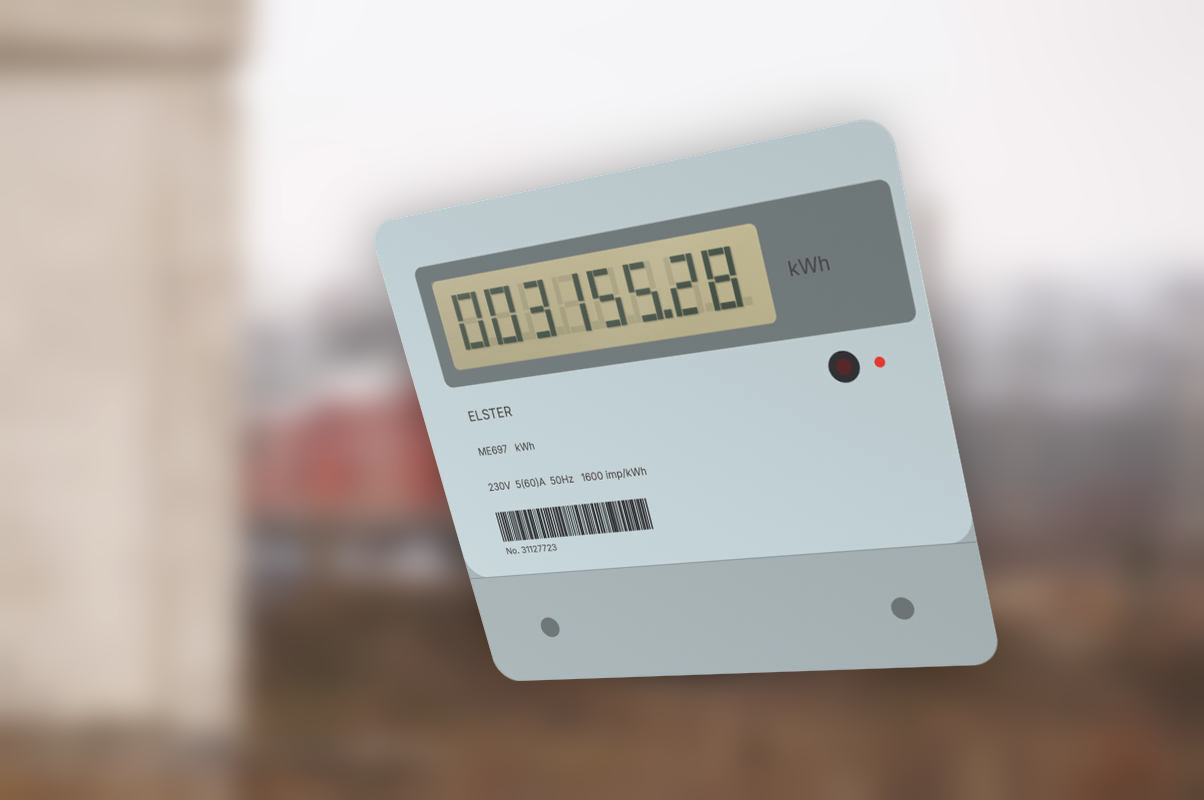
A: 3155.28 kWh
